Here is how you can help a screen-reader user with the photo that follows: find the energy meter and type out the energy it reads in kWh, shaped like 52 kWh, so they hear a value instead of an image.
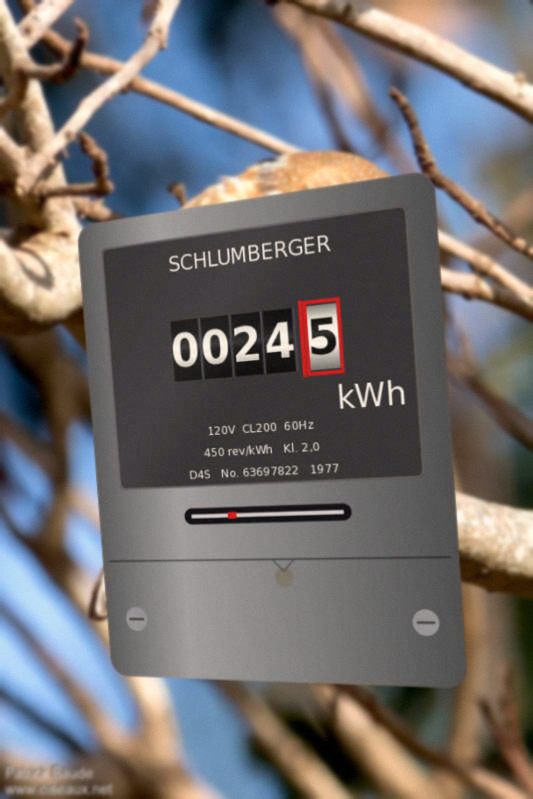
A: 24.5 kWh
